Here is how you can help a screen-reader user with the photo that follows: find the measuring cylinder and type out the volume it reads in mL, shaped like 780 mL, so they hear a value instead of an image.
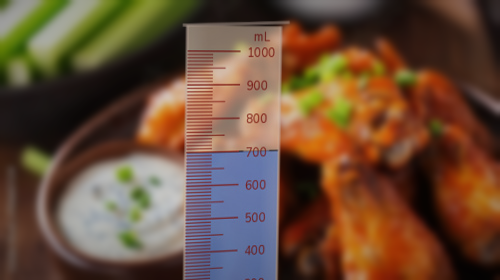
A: 700 mL
